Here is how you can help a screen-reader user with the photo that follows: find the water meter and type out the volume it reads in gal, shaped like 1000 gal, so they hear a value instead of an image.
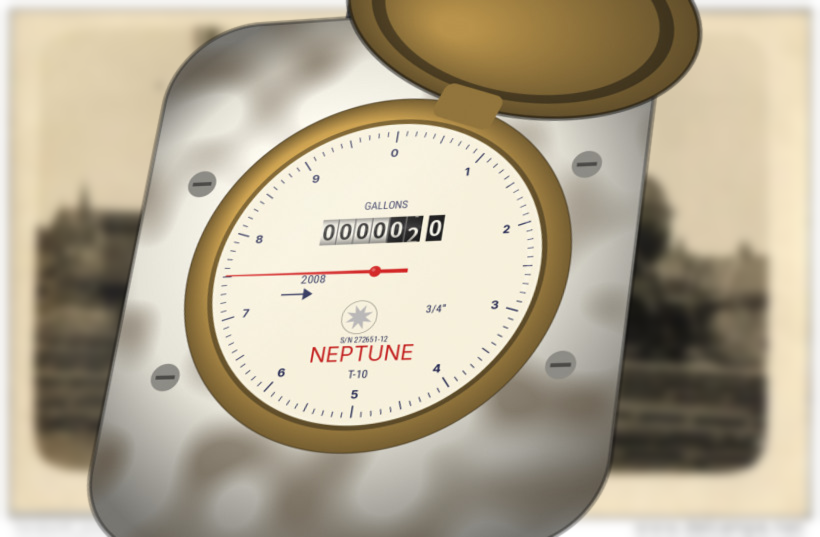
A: 17.5 gal
